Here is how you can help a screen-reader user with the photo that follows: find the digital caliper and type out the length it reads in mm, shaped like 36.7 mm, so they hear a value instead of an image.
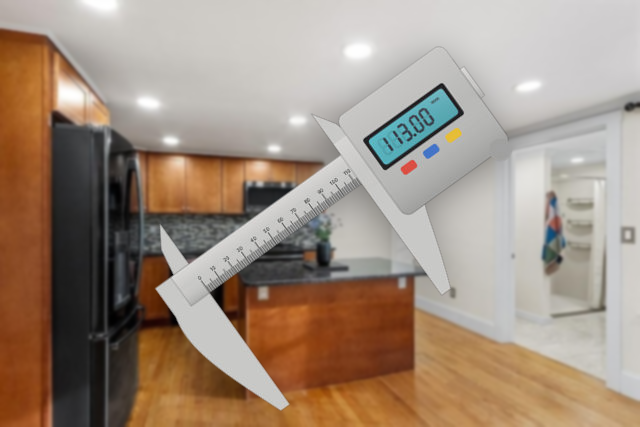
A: 113.00 mm
